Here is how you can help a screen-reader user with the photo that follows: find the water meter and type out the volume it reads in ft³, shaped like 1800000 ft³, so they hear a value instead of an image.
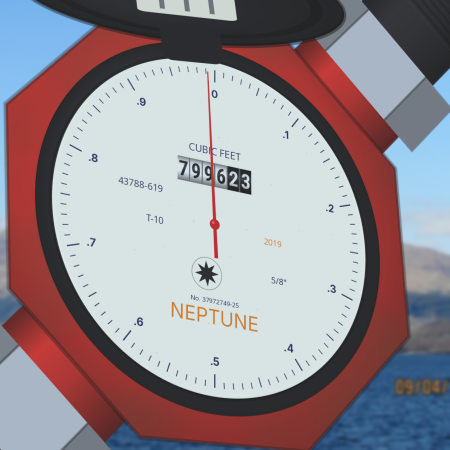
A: 799622.99 ft³
